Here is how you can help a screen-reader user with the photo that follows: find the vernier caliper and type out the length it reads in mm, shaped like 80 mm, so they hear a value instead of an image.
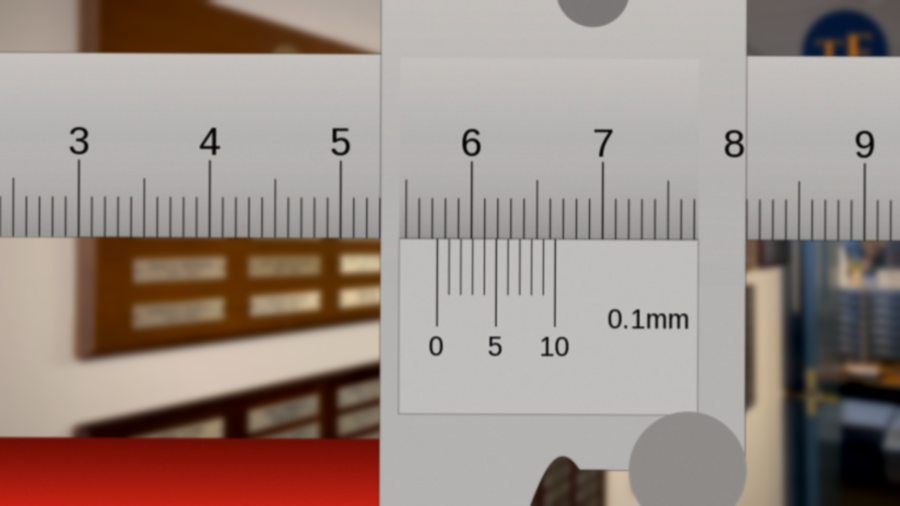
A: 57.4 mm
